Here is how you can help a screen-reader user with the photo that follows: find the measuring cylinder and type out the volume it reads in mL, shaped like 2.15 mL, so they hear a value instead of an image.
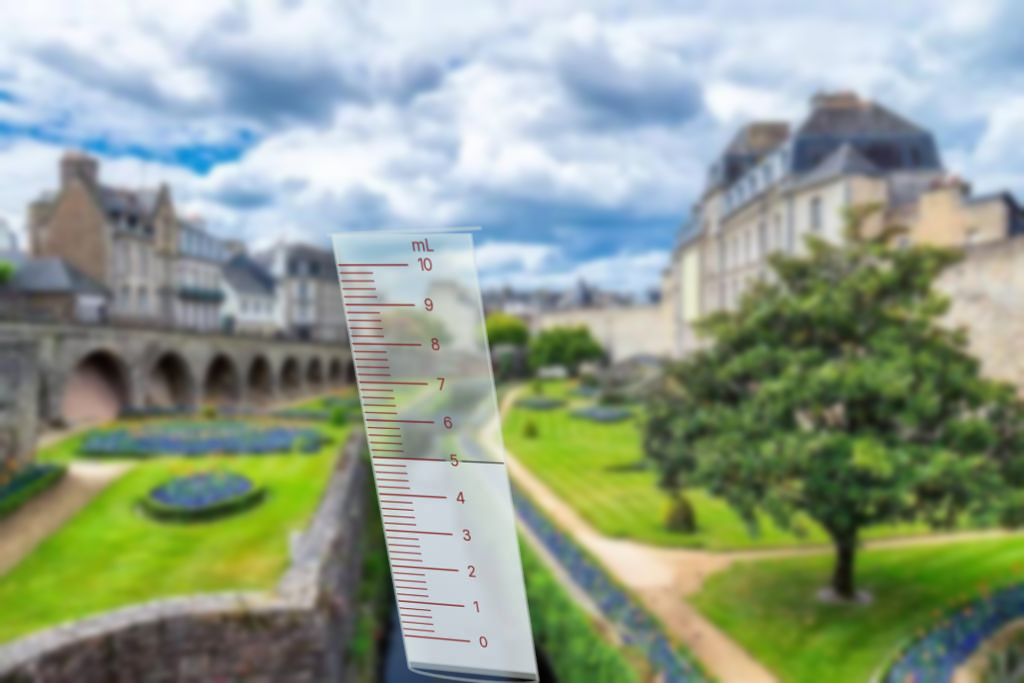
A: 5 mL
